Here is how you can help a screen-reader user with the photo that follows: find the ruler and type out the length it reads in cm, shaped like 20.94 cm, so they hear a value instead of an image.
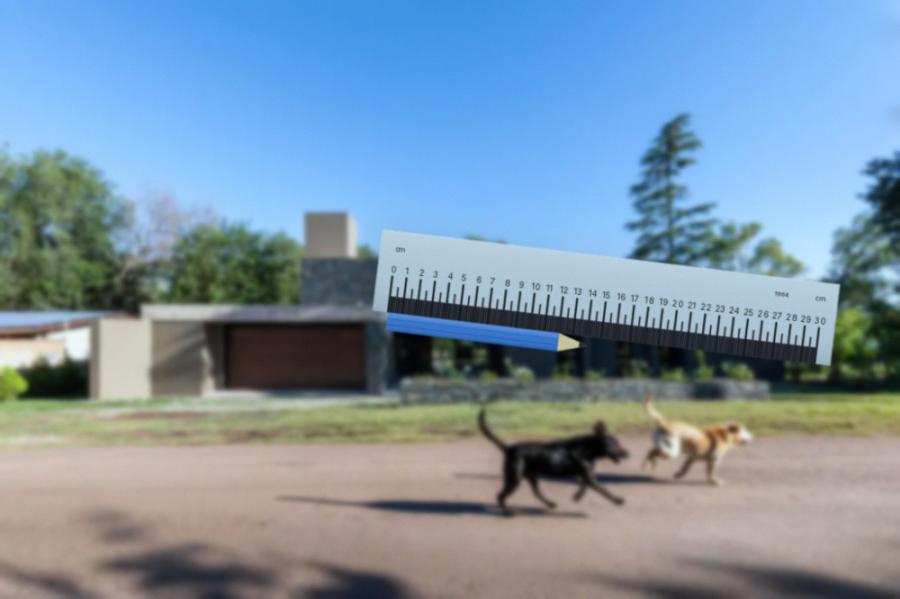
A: 14 cm
